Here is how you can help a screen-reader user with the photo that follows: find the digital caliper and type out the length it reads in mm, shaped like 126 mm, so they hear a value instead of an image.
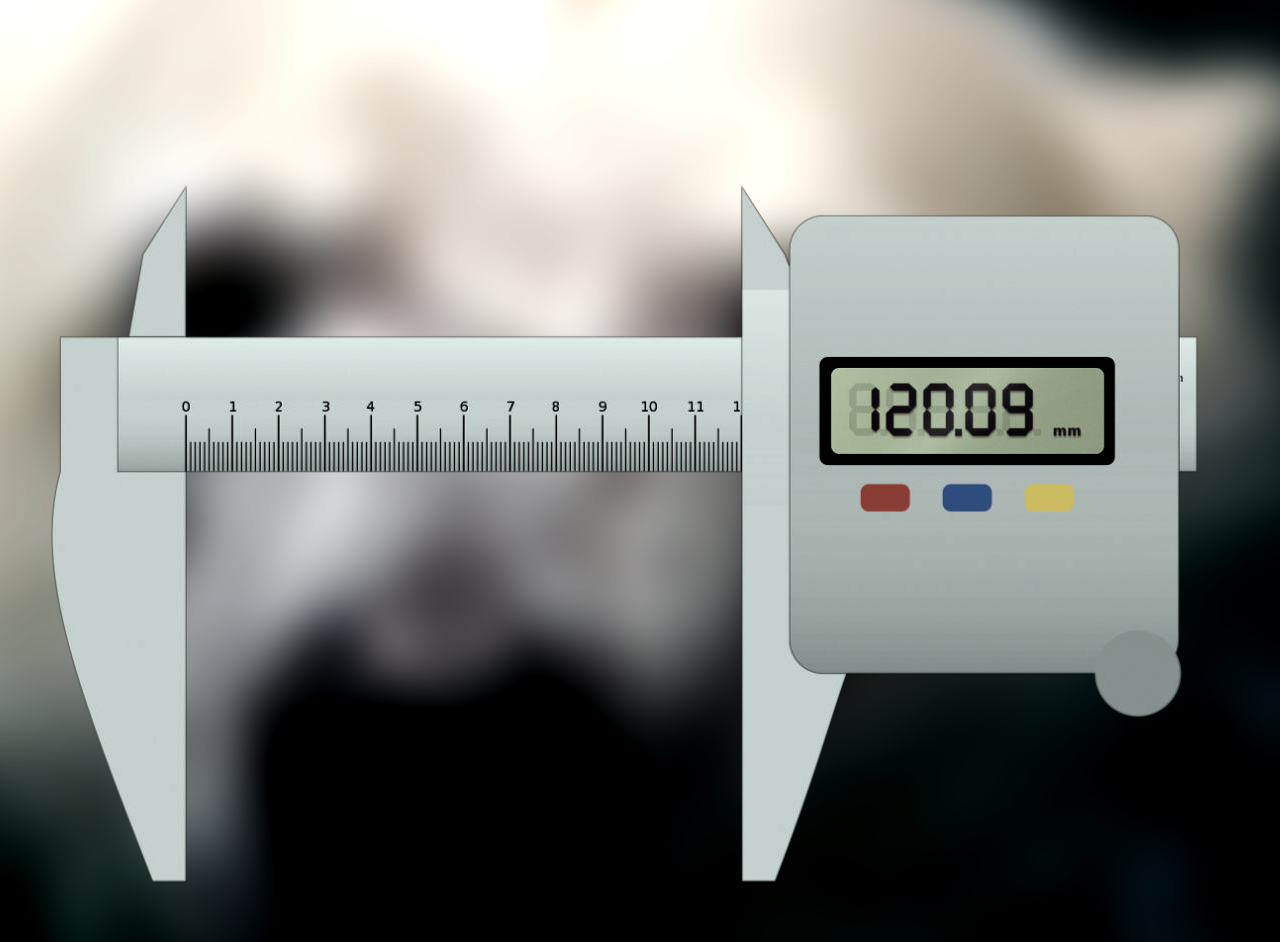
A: 120.09 mm
